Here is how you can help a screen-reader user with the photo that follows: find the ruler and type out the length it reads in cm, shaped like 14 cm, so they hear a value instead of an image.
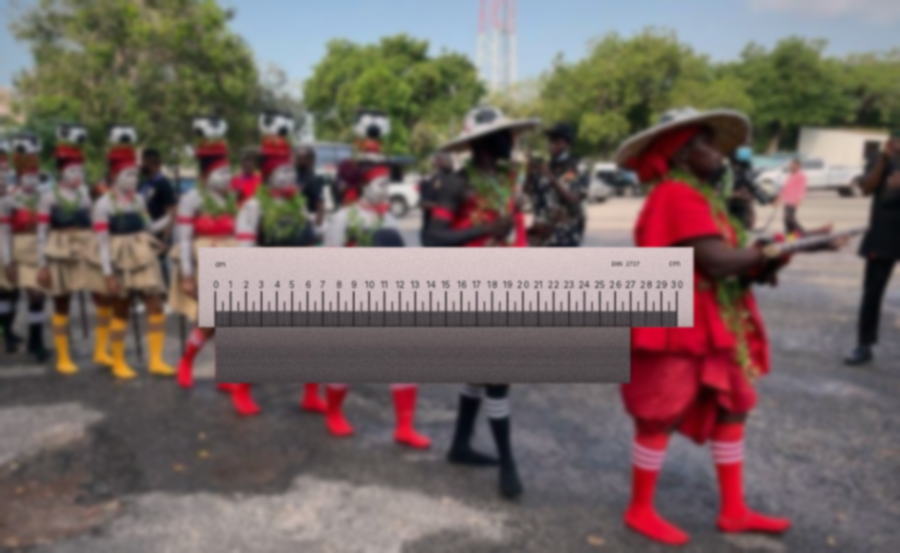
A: 27 cm
